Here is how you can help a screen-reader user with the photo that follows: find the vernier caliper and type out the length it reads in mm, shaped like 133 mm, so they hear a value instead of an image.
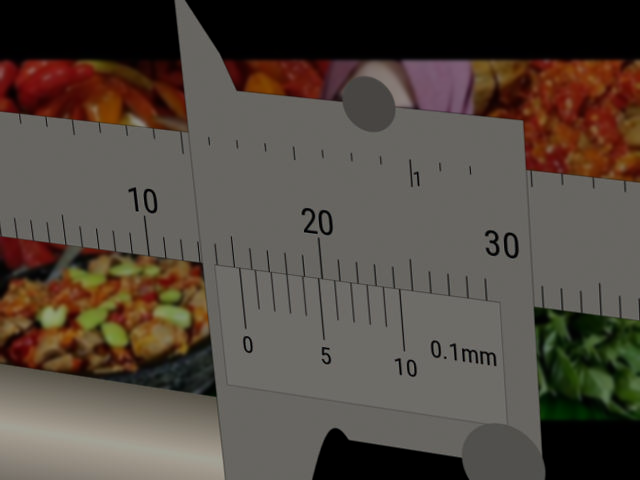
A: 15.3 mm
